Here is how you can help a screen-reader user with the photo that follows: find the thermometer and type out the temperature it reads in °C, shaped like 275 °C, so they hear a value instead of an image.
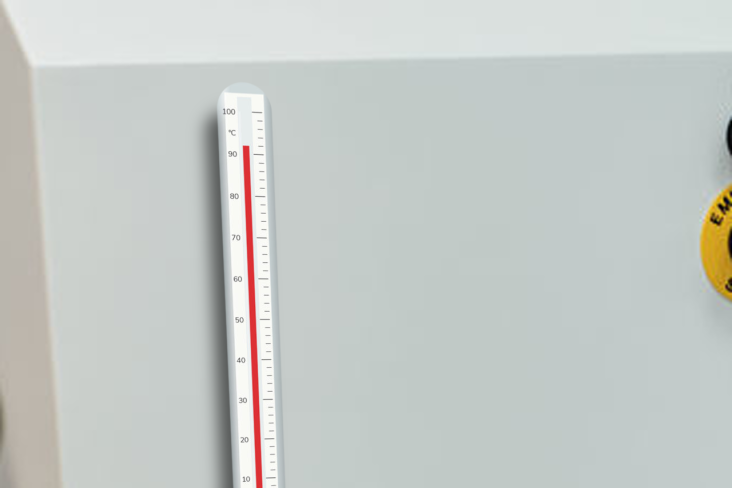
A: 92 °C
